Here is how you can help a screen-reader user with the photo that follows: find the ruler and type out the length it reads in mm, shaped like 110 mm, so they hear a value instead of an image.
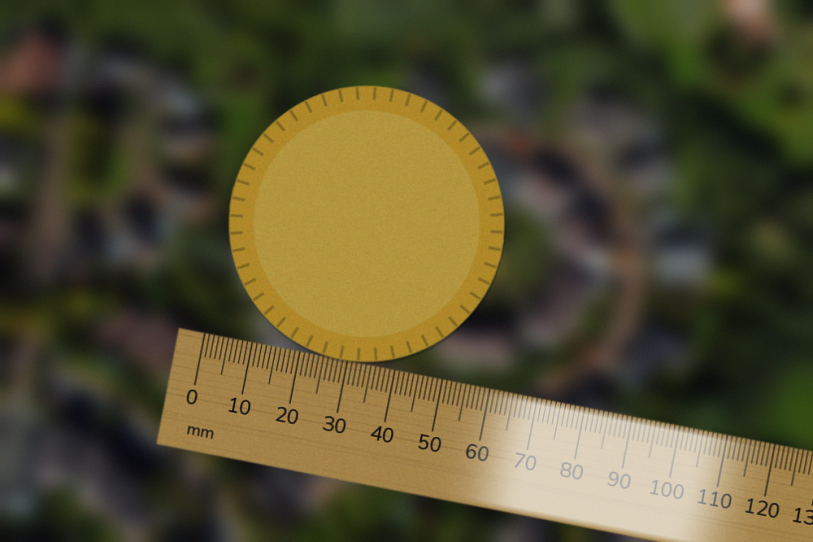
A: 57 mm
